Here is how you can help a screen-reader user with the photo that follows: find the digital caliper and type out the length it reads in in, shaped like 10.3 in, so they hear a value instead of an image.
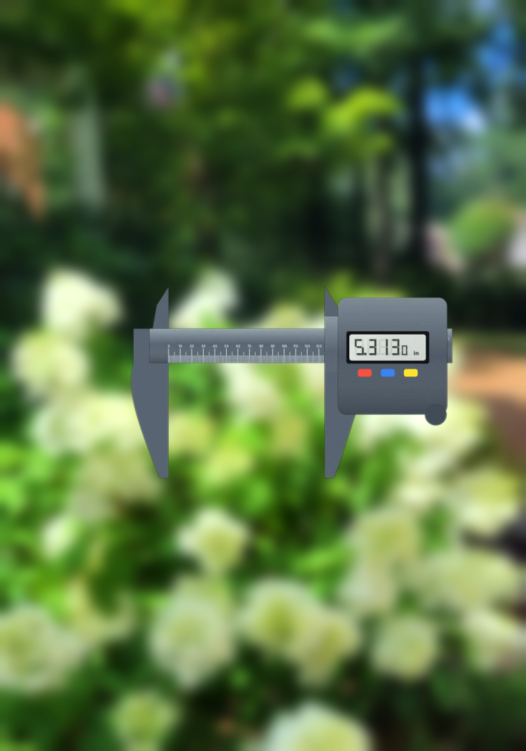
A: 5.3130 in
